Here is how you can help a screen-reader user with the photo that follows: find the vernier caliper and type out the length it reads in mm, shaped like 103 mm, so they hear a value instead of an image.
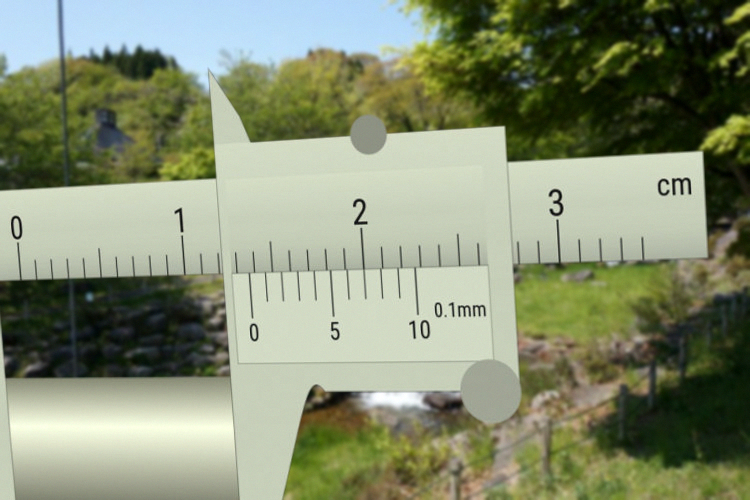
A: 13.7 mm
